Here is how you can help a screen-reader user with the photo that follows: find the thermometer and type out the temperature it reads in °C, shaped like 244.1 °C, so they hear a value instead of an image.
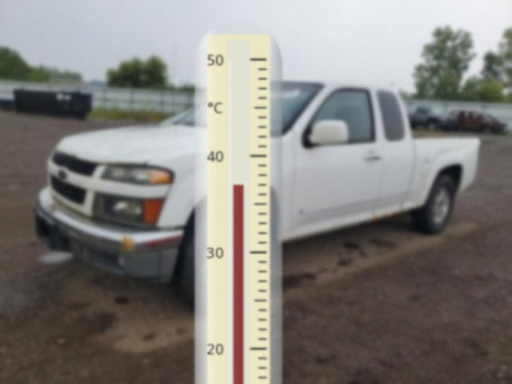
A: 37 °C
